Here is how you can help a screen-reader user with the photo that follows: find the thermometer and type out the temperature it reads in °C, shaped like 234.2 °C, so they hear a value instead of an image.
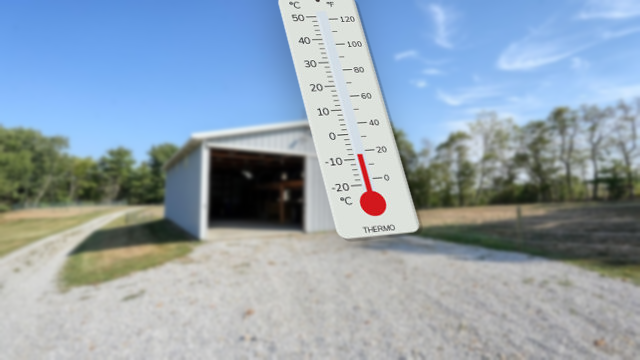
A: -8 °C
